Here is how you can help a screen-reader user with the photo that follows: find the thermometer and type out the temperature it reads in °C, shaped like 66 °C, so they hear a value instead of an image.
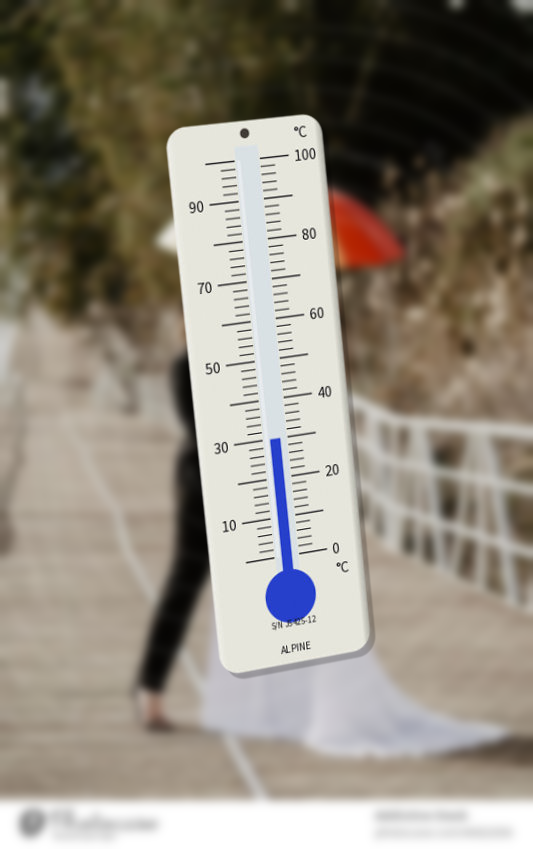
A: 30 °C
